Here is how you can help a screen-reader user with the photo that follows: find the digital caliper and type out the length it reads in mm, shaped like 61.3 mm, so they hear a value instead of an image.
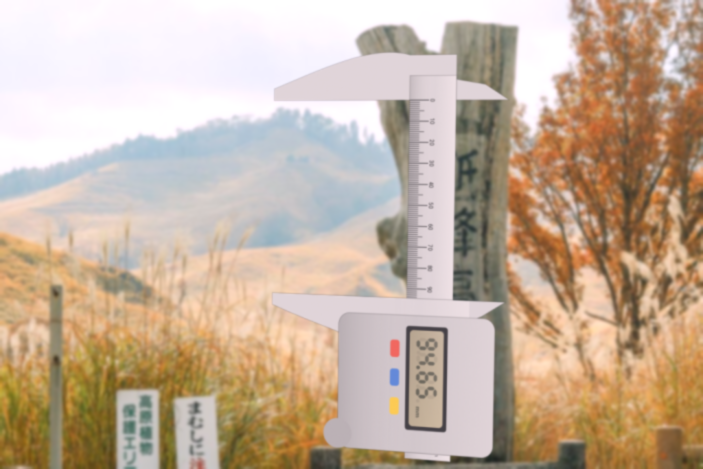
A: 94.65 mm
